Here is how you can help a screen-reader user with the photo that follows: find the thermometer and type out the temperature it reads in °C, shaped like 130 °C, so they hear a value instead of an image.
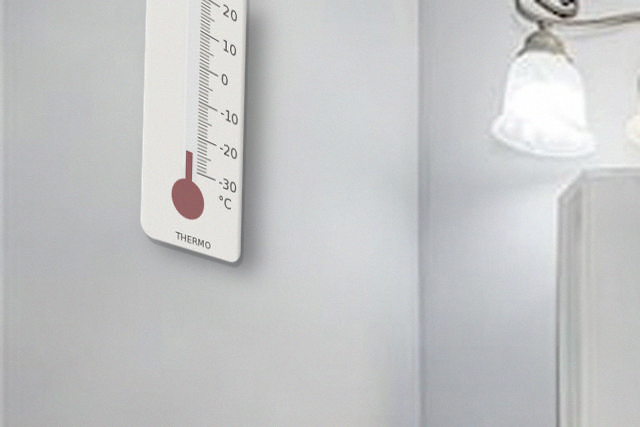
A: -25 °C
